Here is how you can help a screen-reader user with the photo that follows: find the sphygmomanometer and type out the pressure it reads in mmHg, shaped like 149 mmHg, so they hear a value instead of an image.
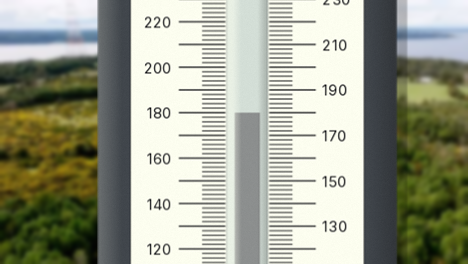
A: 180 mmHg
